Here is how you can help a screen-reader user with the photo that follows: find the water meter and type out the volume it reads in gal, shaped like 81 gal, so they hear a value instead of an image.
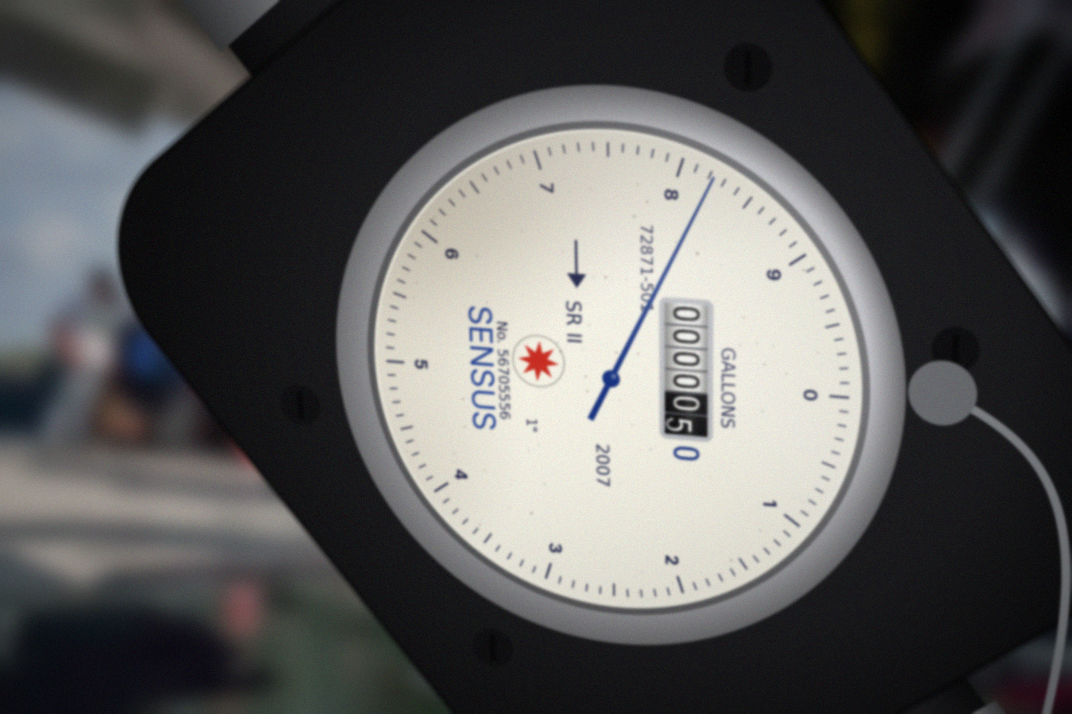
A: 48.2 gal
